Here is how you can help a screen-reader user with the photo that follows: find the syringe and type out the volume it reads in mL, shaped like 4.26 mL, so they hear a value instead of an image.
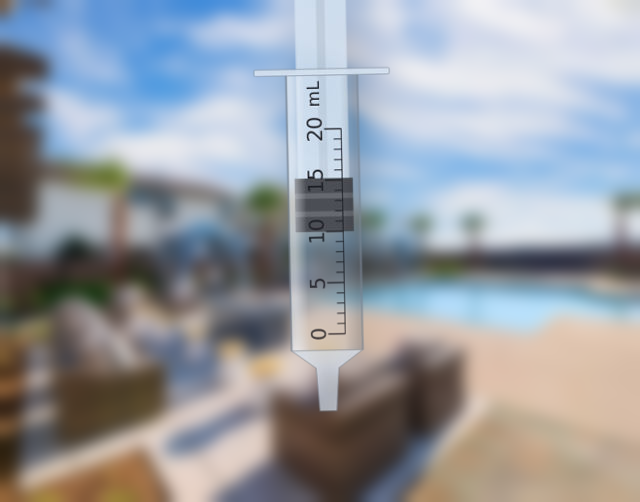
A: 10 mL
